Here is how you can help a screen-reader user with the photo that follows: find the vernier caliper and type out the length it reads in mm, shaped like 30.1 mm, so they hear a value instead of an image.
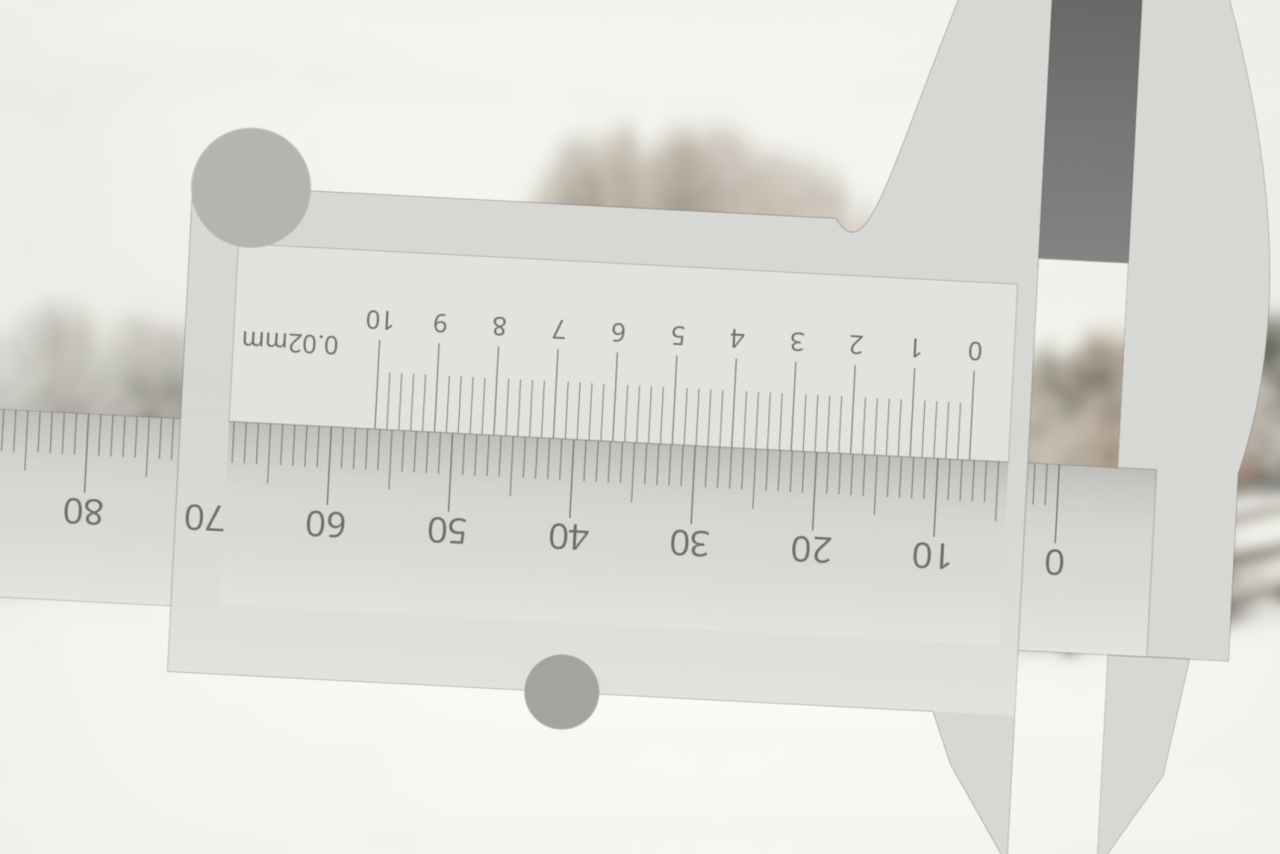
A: 7.4 mm
